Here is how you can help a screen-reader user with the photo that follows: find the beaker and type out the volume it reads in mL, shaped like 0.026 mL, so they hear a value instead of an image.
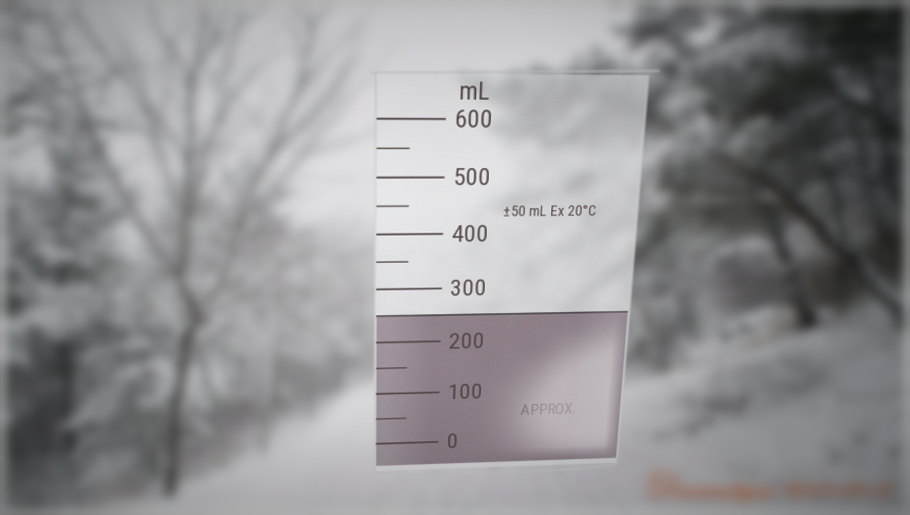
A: 250 mL
